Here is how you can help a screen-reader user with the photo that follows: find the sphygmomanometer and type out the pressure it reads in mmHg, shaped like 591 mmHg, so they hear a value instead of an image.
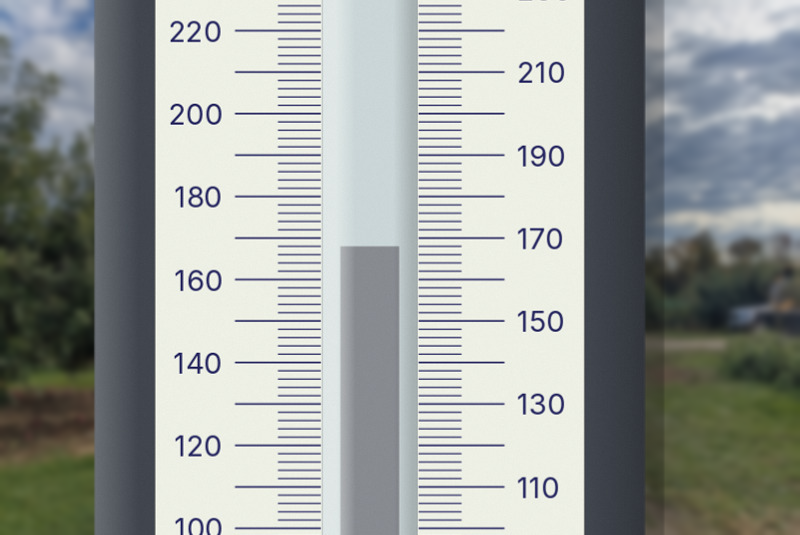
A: 168 mmHg
